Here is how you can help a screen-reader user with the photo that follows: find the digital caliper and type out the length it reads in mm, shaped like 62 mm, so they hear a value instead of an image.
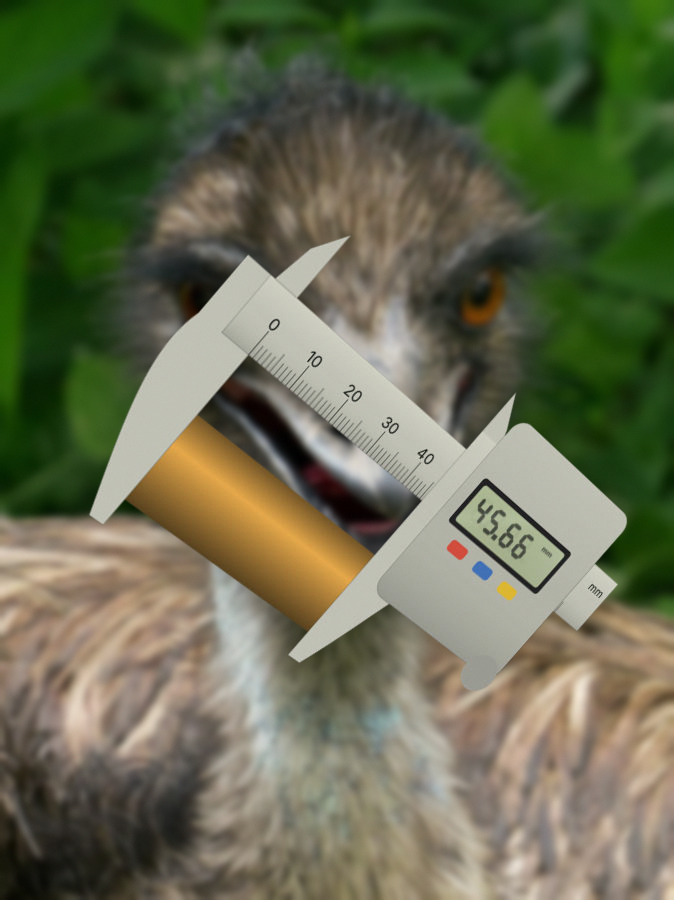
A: 45.66 mm
